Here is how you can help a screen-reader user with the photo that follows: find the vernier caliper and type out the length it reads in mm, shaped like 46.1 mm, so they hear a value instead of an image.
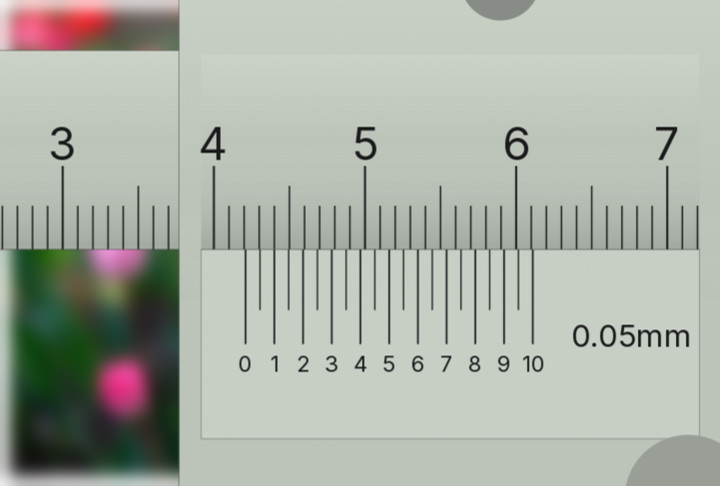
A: 42.1 mm
